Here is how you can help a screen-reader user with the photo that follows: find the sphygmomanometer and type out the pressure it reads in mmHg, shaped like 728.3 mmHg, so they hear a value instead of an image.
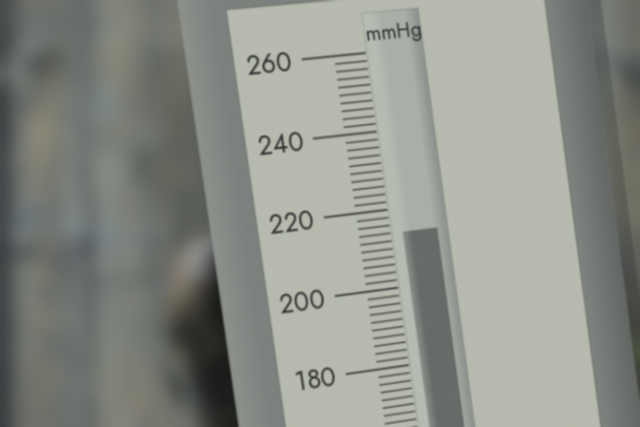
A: 214 mmHg
